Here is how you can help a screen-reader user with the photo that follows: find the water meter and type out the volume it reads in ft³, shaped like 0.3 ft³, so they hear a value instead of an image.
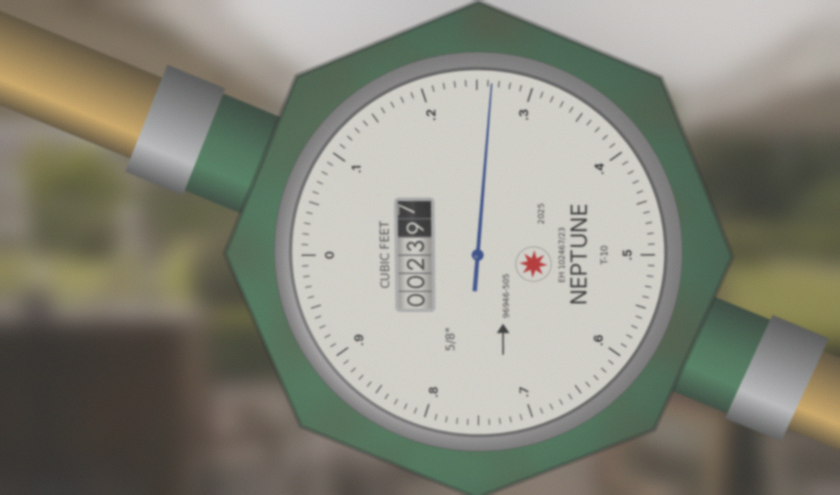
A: 2397.26 ft³
